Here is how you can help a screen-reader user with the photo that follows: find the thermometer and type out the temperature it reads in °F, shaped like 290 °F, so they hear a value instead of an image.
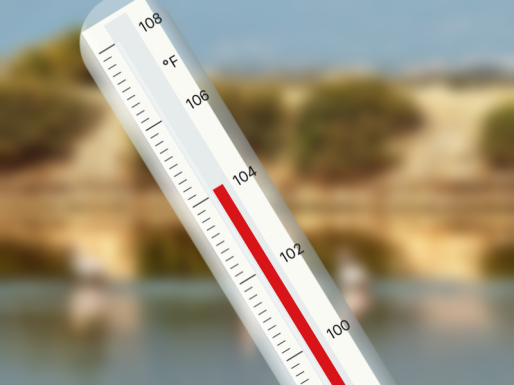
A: 104.1 °F
